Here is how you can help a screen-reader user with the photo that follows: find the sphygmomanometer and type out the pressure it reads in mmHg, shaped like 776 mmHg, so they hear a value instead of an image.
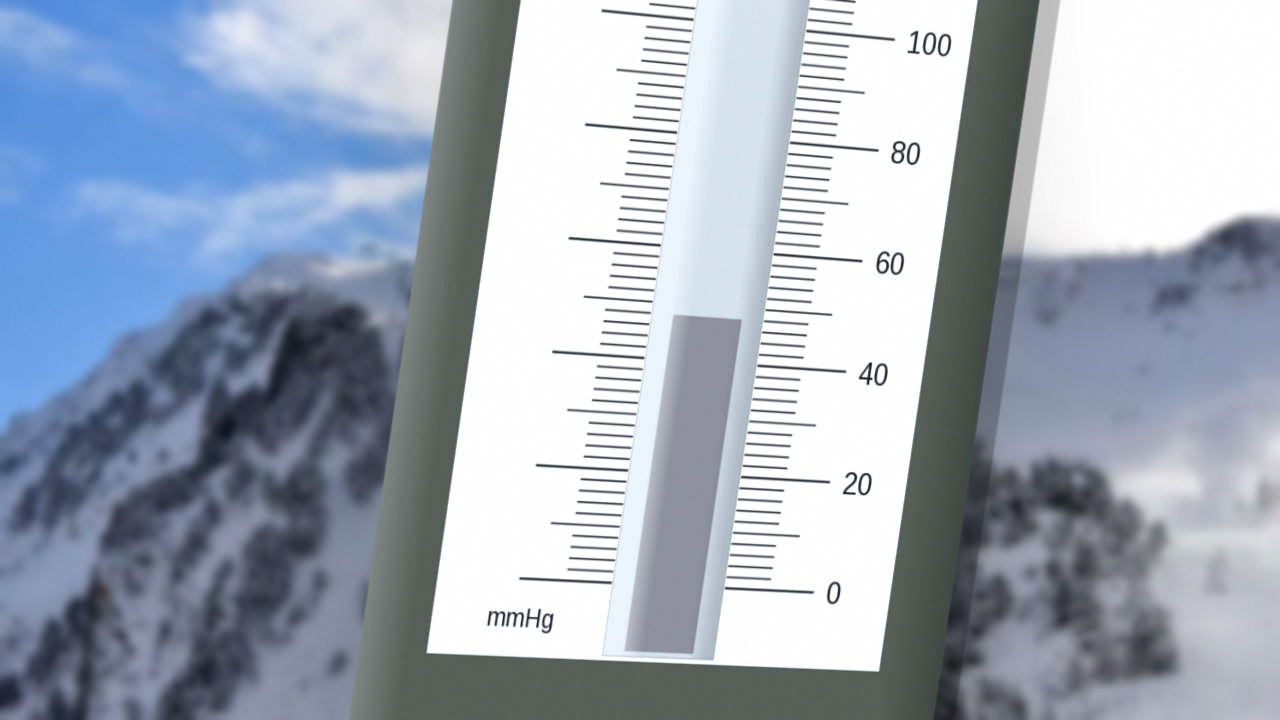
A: 48 mmHg
